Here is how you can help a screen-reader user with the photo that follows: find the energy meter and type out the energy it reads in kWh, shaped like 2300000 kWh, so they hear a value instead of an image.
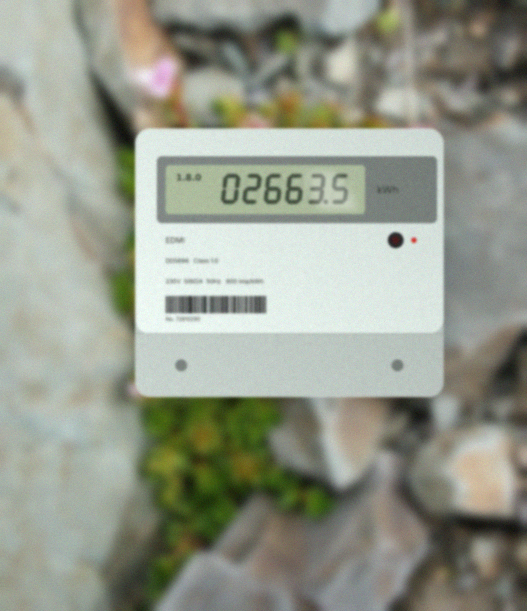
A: 2663.5 kWh
